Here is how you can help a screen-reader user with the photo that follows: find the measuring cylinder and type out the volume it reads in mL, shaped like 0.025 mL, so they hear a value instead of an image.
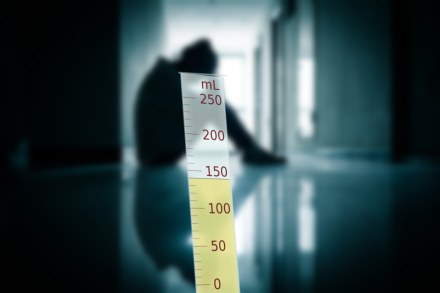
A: 140 mL
